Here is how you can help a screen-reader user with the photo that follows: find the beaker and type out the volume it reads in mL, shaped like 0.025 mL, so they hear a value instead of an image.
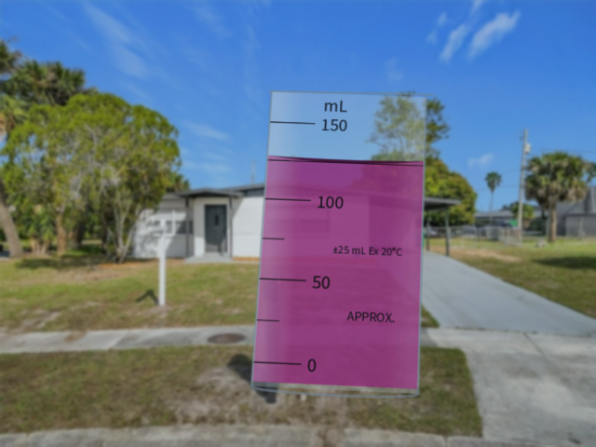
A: 125 mL
